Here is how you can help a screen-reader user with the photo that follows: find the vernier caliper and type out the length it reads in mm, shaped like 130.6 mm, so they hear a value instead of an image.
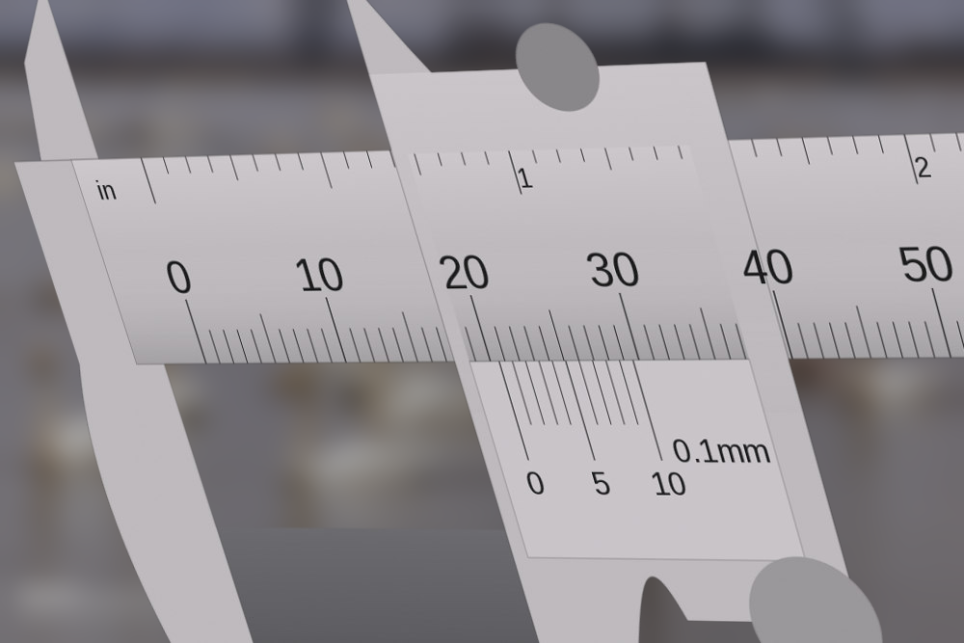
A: 20.6 mm
